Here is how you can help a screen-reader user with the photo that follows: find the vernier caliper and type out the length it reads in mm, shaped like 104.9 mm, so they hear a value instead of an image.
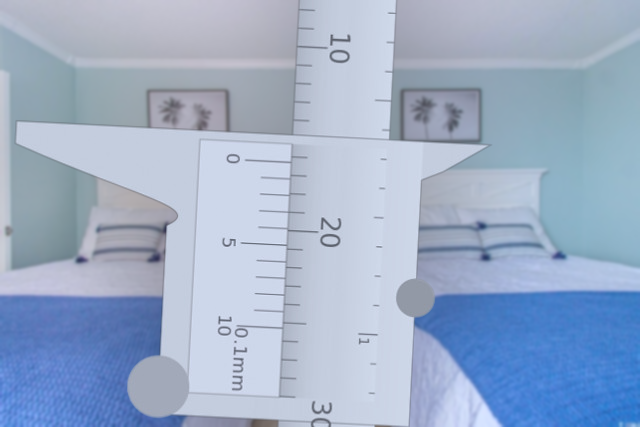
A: 16.3 mm
